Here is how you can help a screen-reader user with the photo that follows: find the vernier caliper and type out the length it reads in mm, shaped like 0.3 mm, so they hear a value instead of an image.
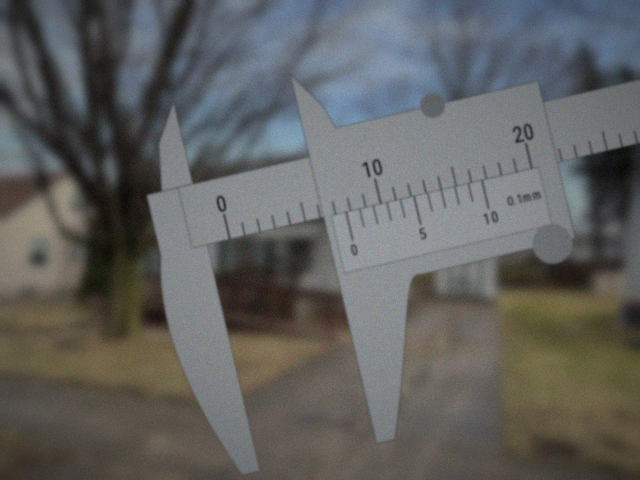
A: 7.7 mm
